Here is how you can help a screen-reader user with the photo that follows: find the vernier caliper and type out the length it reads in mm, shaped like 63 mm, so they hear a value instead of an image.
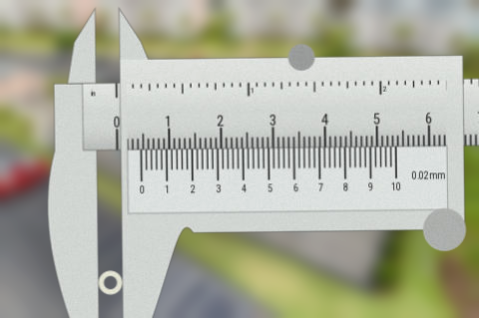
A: 4.6 mm
